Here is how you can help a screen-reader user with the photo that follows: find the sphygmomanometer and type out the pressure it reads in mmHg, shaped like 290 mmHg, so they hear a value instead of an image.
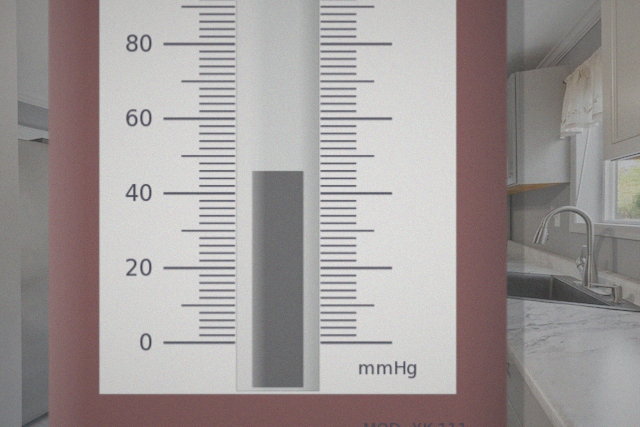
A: 46 mmHg
